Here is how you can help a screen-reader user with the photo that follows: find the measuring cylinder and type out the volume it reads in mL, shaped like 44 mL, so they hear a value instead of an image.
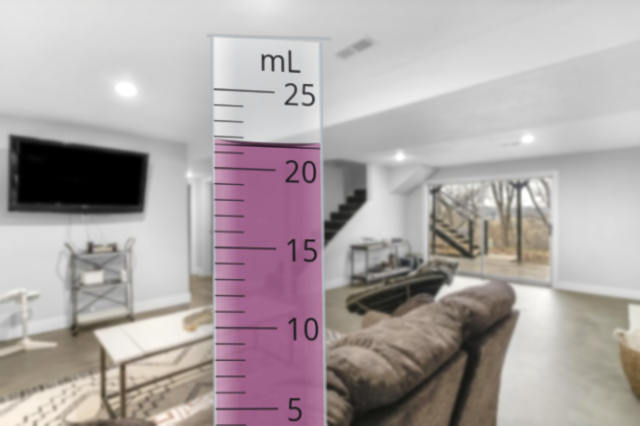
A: 21.5 mL
